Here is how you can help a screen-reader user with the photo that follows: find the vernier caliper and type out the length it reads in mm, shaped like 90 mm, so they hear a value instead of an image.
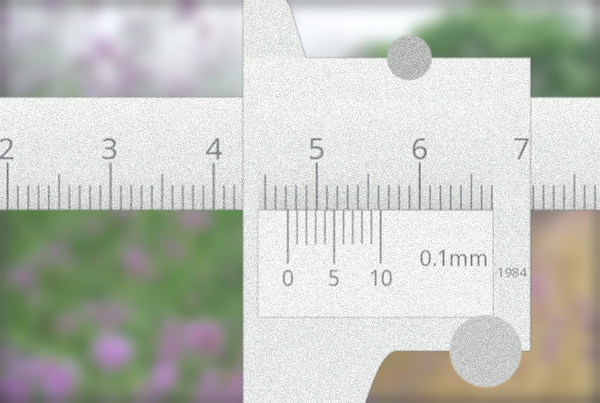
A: 47.2 mm
